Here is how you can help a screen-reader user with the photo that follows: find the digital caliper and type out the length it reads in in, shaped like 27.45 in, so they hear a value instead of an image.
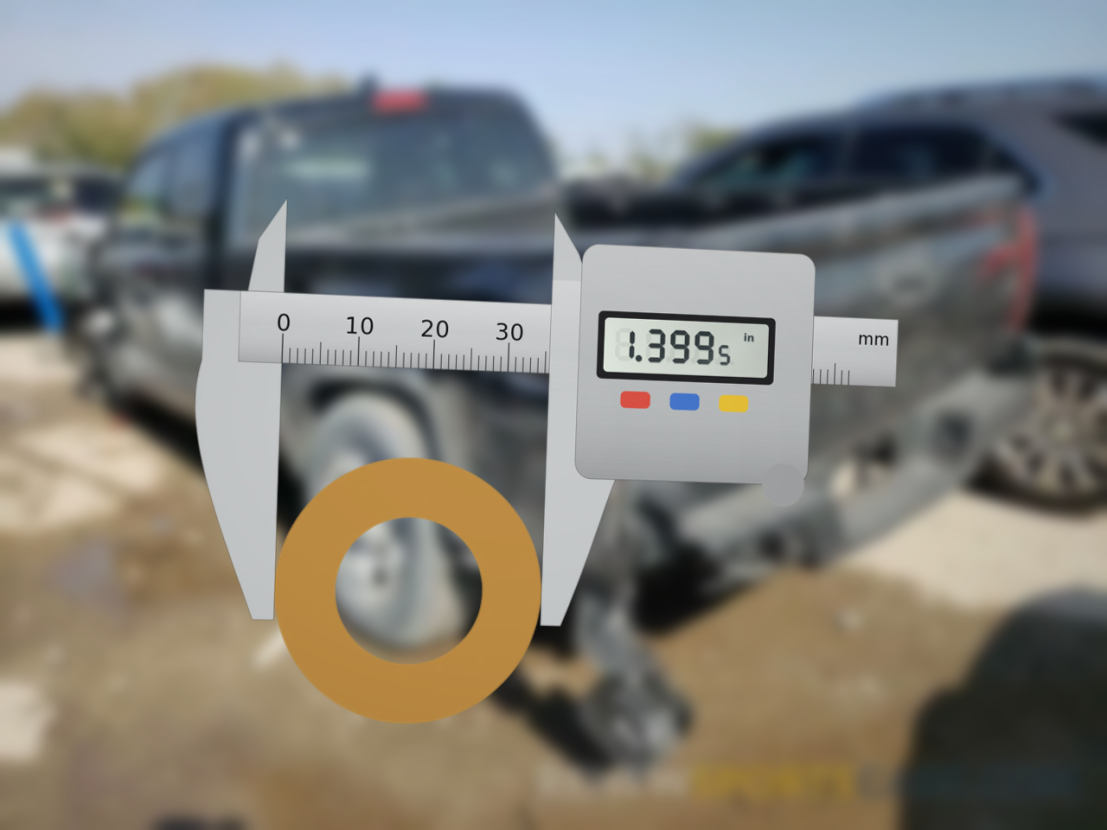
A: 1.3995 in
